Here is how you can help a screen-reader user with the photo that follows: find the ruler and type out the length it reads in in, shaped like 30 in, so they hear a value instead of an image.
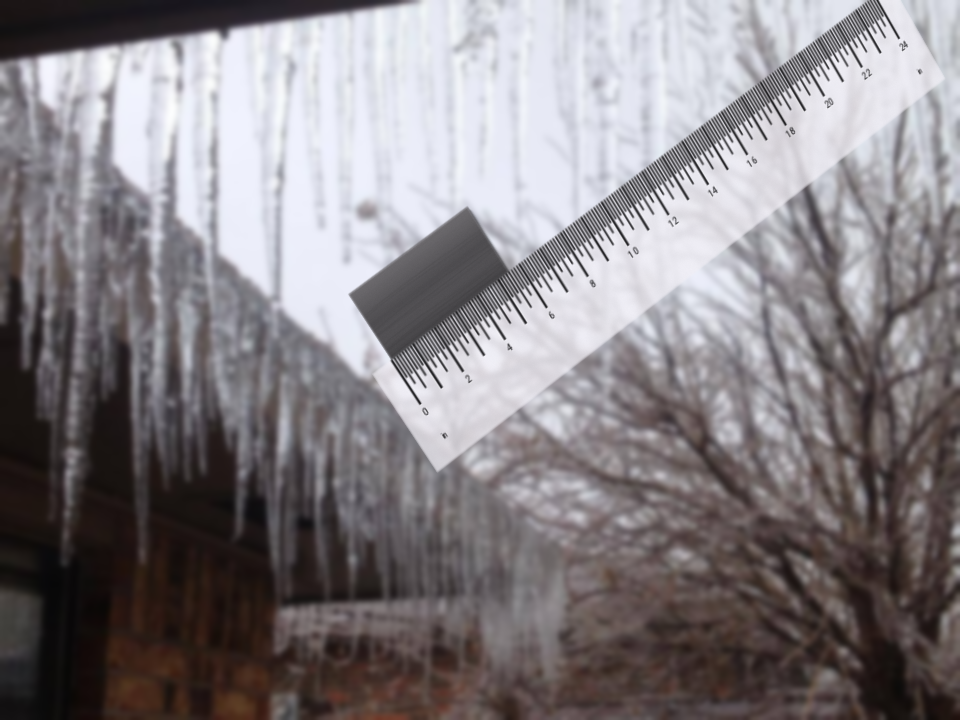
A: 5.5 in
